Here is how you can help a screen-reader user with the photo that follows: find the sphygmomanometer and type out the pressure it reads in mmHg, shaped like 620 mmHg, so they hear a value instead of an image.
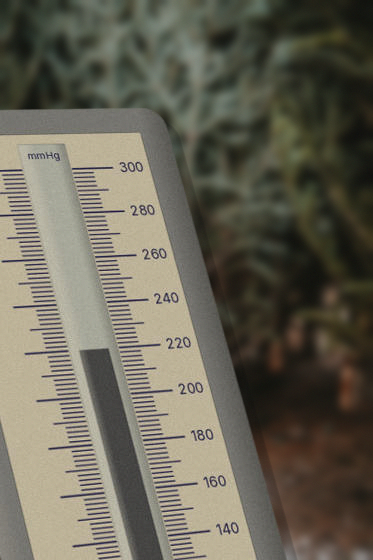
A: 220 mmHg
